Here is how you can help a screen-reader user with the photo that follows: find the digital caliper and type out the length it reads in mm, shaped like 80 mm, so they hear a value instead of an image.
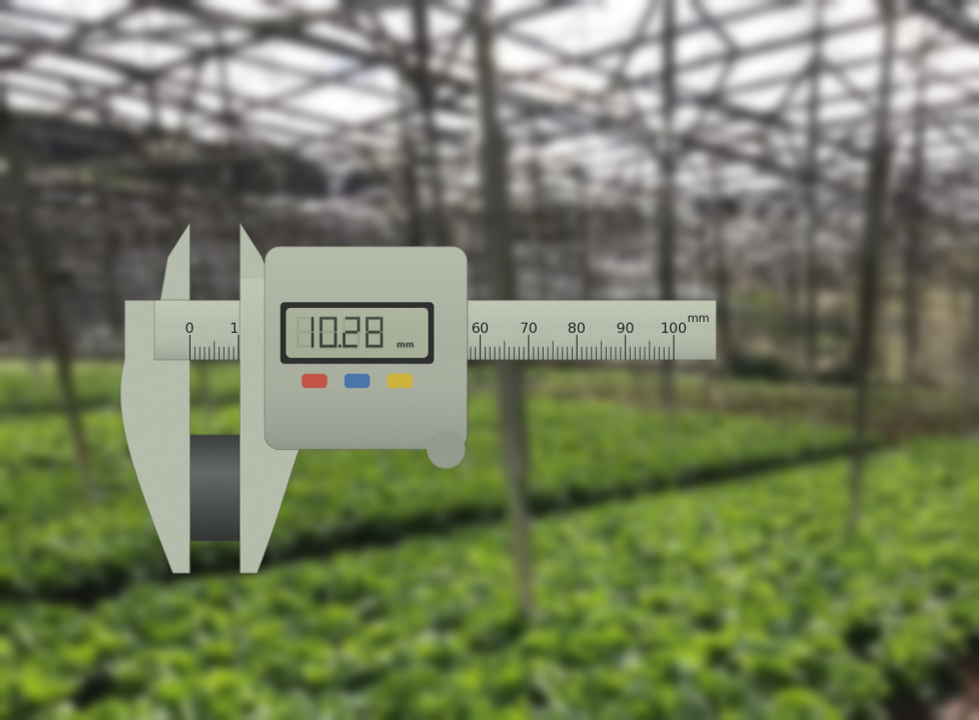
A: 10.28 mm
